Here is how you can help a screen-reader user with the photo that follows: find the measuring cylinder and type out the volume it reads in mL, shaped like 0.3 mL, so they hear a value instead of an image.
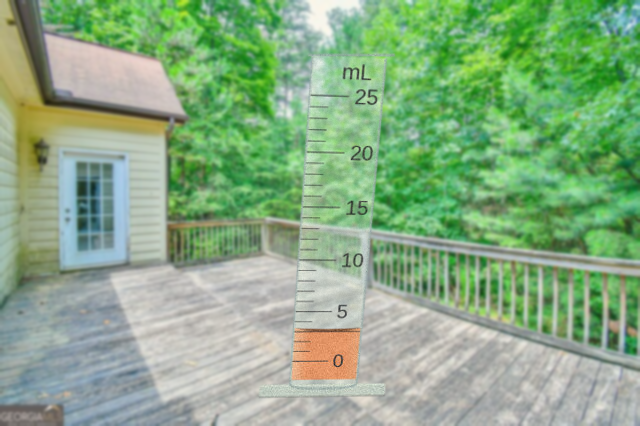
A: 3 mL
